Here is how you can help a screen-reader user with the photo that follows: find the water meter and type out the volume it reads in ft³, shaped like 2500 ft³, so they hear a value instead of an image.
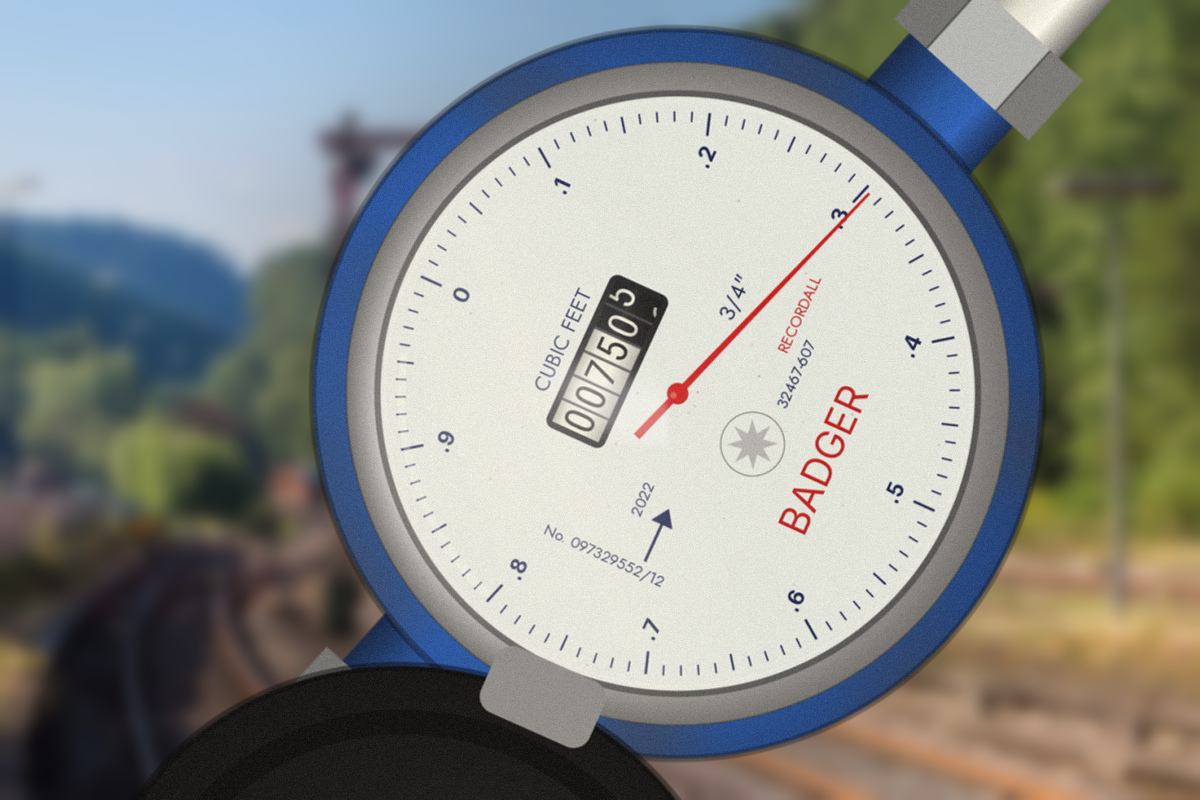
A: 7505.30 ft³
